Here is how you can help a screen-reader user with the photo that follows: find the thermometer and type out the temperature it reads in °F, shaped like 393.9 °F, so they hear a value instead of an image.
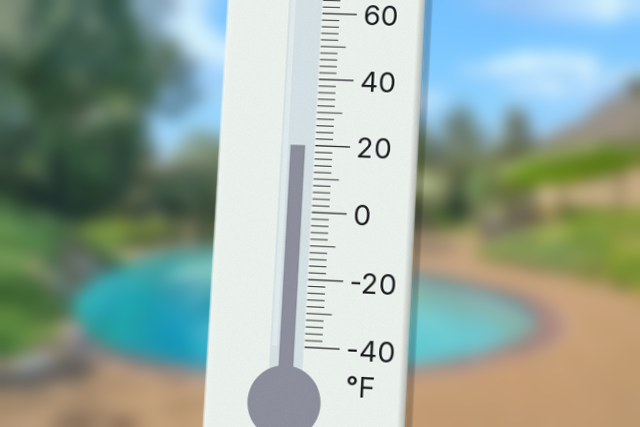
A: 20 °F
